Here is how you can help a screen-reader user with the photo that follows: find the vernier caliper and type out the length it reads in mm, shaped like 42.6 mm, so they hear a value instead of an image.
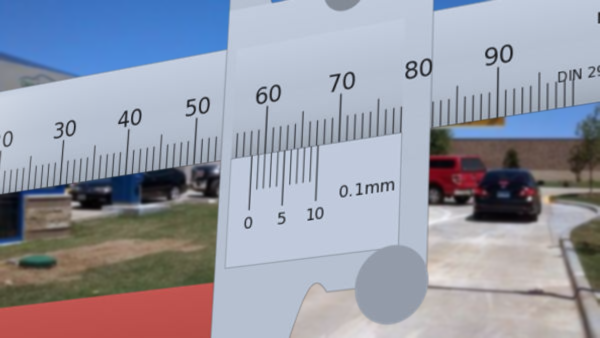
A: 58.2 mm
